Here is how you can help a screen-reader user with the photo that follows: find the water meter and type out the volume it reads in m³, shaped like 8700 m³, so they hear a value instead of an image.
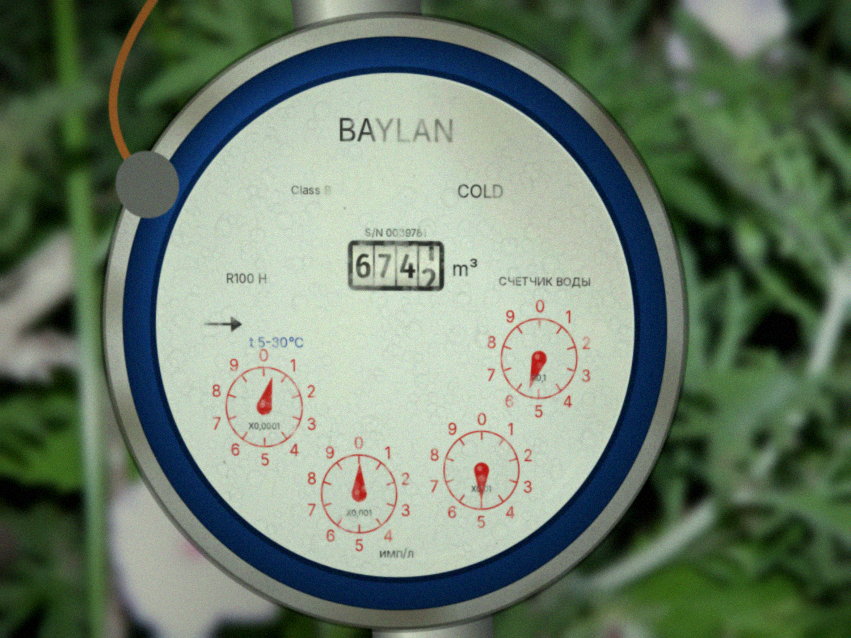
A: 6741.5500 m³
